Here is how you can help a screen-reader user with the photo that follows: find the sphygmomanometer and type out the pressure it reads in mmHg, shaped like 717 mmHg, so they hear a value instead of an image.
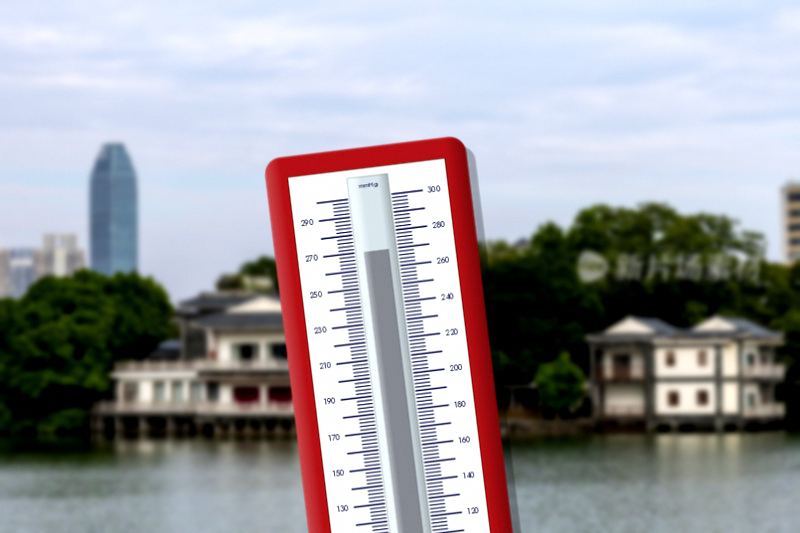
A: 270 mmHg
